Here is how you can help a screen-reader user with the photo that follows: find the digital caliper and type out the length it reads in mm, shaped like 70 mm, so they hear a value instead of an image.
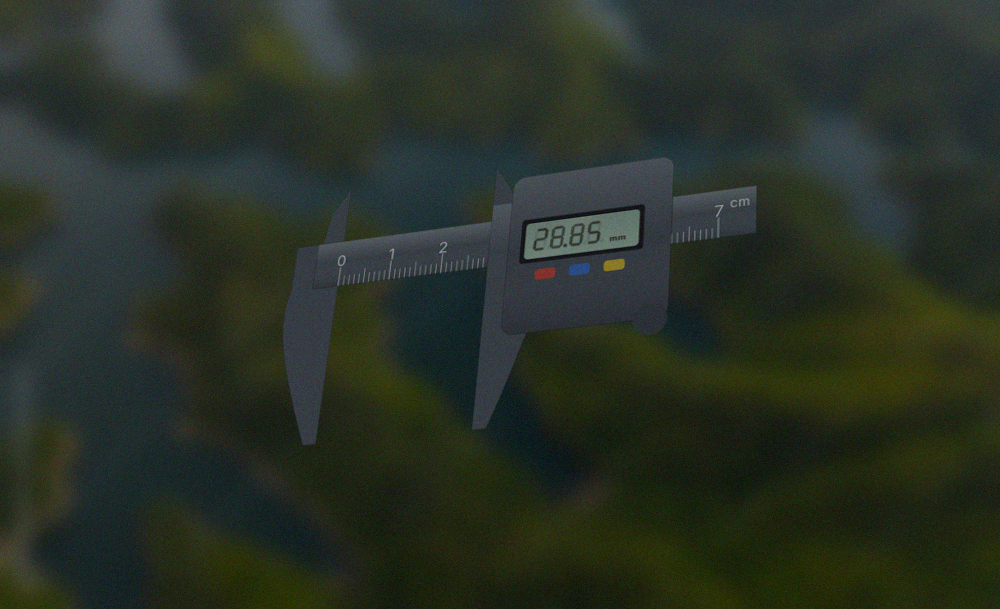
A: 28.85 mm
